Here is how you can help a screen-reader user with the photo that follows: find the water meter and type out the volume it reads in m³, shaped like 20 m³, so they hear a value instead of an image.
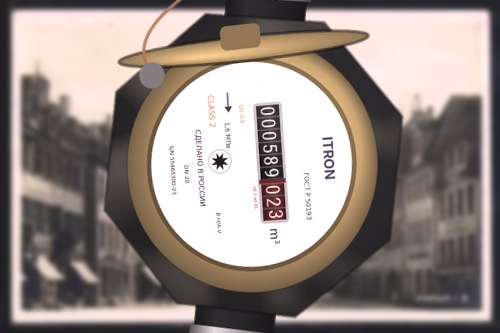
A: 589.023 m³
